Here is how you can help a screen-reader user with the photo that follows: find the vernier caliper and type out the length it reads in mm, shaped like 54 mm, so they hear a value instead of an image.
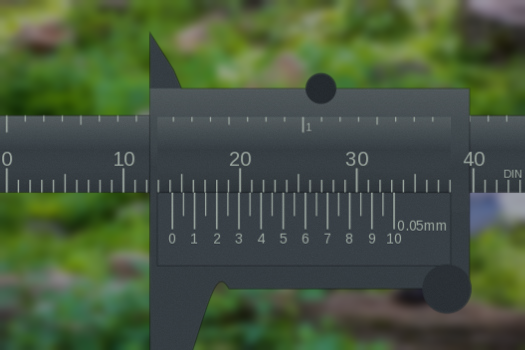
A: 14.2 mm
